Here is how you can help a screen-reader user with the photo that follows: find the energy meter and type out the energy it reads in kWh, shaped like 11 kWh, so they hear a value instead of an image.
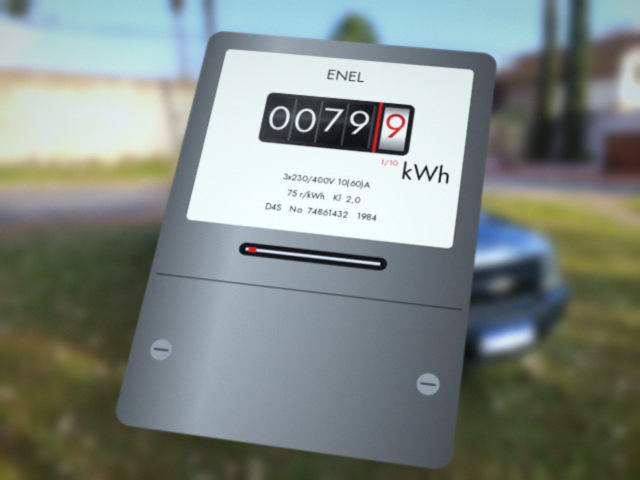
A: 79.9 kWh
